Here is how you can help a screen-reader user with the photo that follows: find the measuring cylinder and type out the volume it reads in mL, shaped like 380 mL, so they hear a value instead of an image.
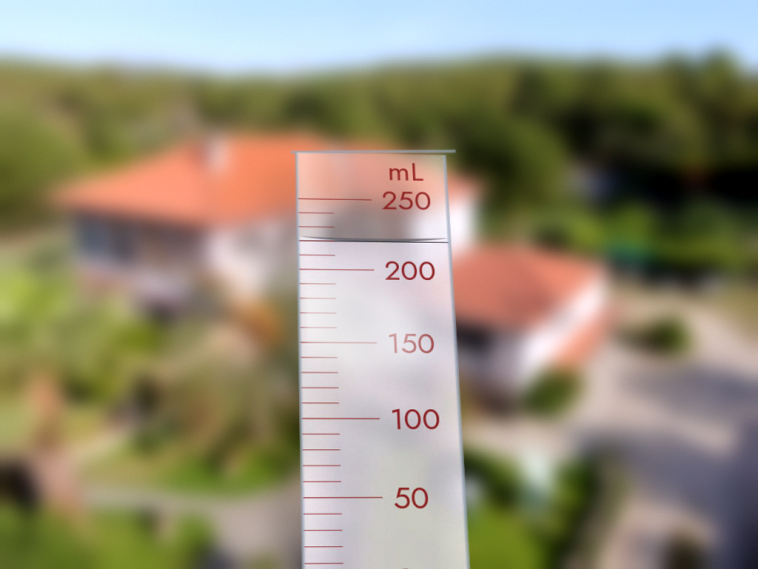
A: 220 mL
